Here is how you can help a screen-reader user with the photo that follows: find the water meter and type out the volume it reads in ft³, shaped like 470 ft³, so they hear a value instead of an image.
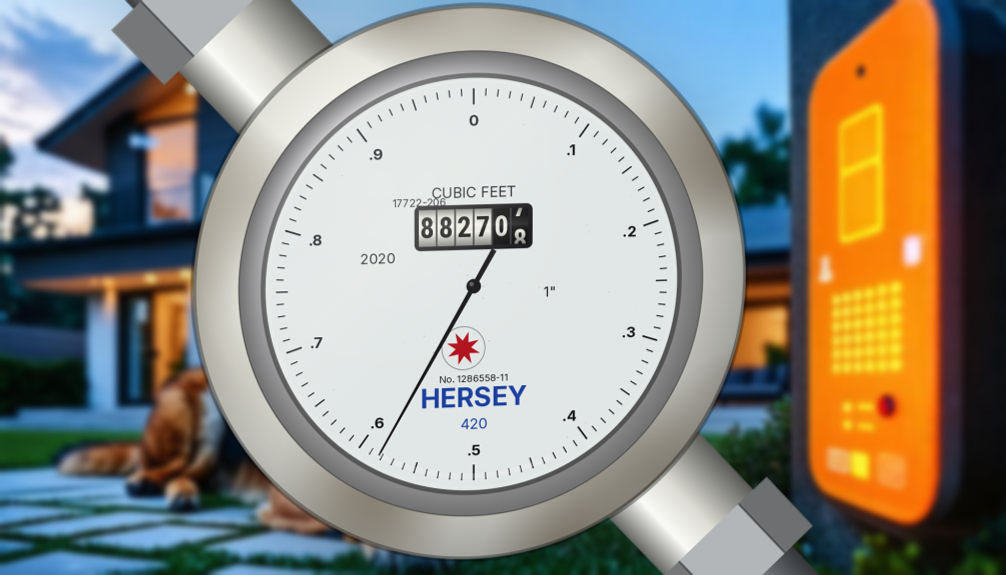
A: 882707.58 ft³
